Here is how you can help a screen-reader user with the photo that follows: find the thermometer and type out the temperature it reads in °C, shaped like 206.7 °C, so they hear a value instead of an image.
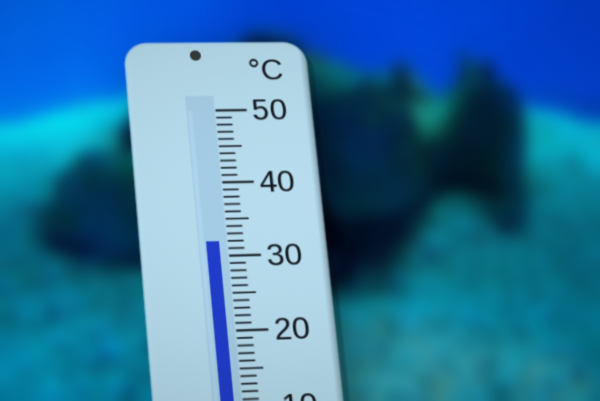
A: 32 °C
